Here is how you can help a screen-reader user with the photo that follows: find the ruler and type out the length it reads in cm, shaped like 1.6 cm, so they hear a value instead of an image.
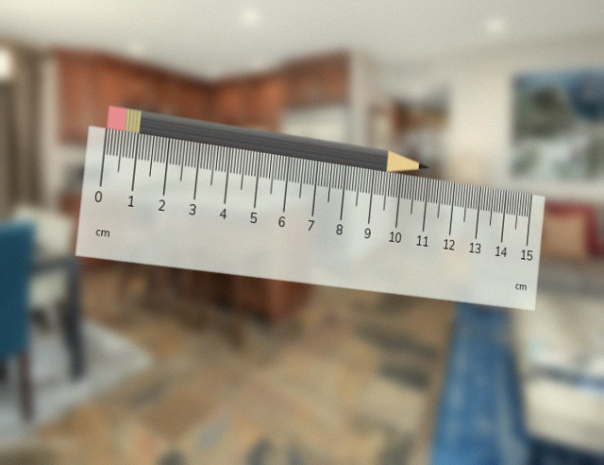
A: 11 cm
